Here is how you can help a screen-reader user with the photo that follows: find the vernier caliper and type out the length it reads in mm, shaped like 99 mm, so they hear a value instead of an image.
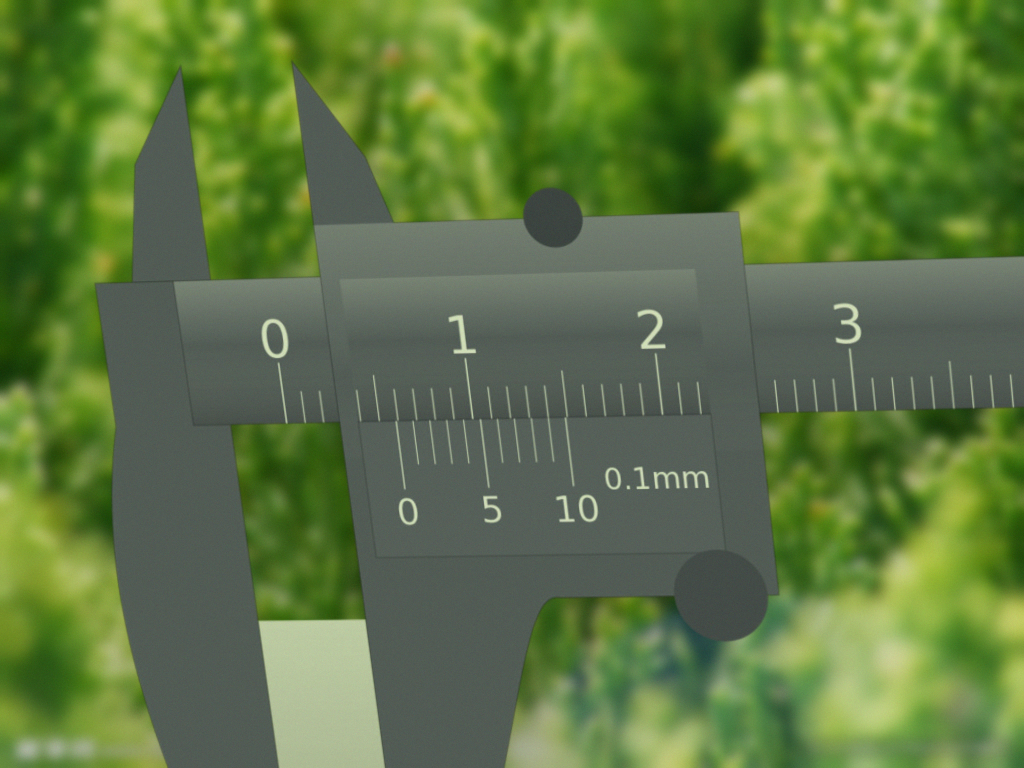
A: 5.9 mm
